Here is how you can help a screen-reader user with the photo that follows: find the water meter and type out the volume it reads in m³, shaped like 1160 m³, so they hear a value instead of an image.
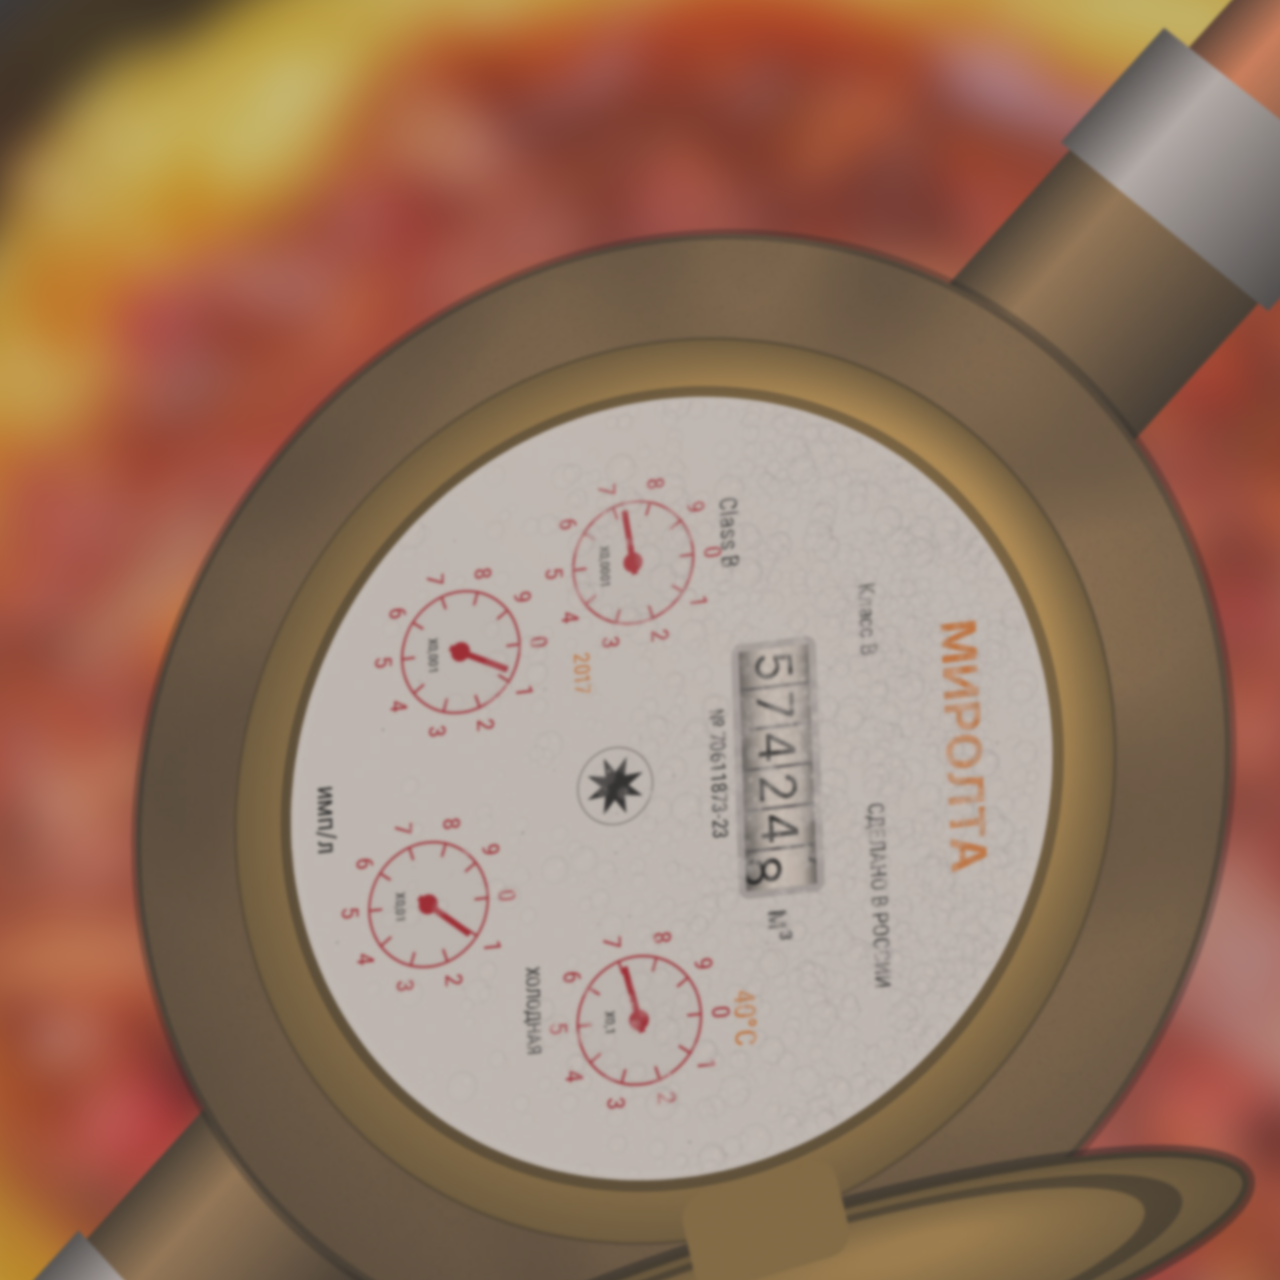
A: 574247.7107 m³
